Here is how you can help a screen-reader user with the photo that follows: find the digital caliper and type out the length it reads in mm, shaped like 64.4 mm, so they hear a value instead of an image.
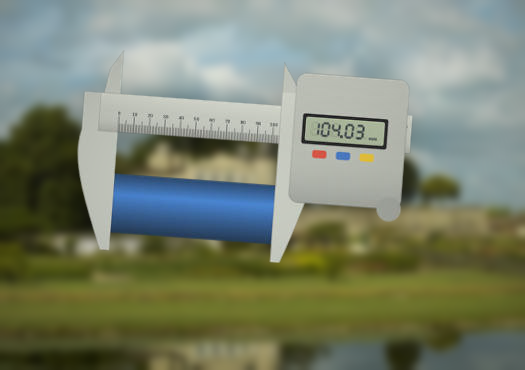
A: 104.03 mm
